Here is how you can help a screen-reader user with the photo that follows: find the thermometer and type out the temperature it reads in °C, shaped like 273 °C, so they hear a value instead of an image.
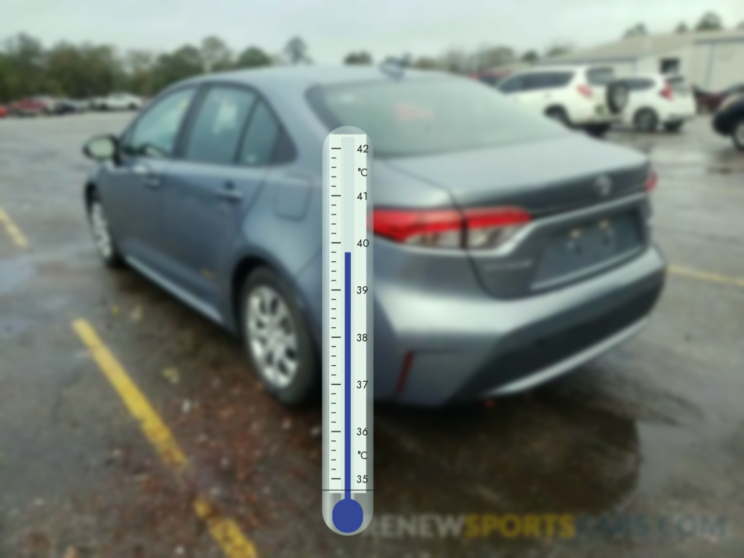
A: 39.8 °C
